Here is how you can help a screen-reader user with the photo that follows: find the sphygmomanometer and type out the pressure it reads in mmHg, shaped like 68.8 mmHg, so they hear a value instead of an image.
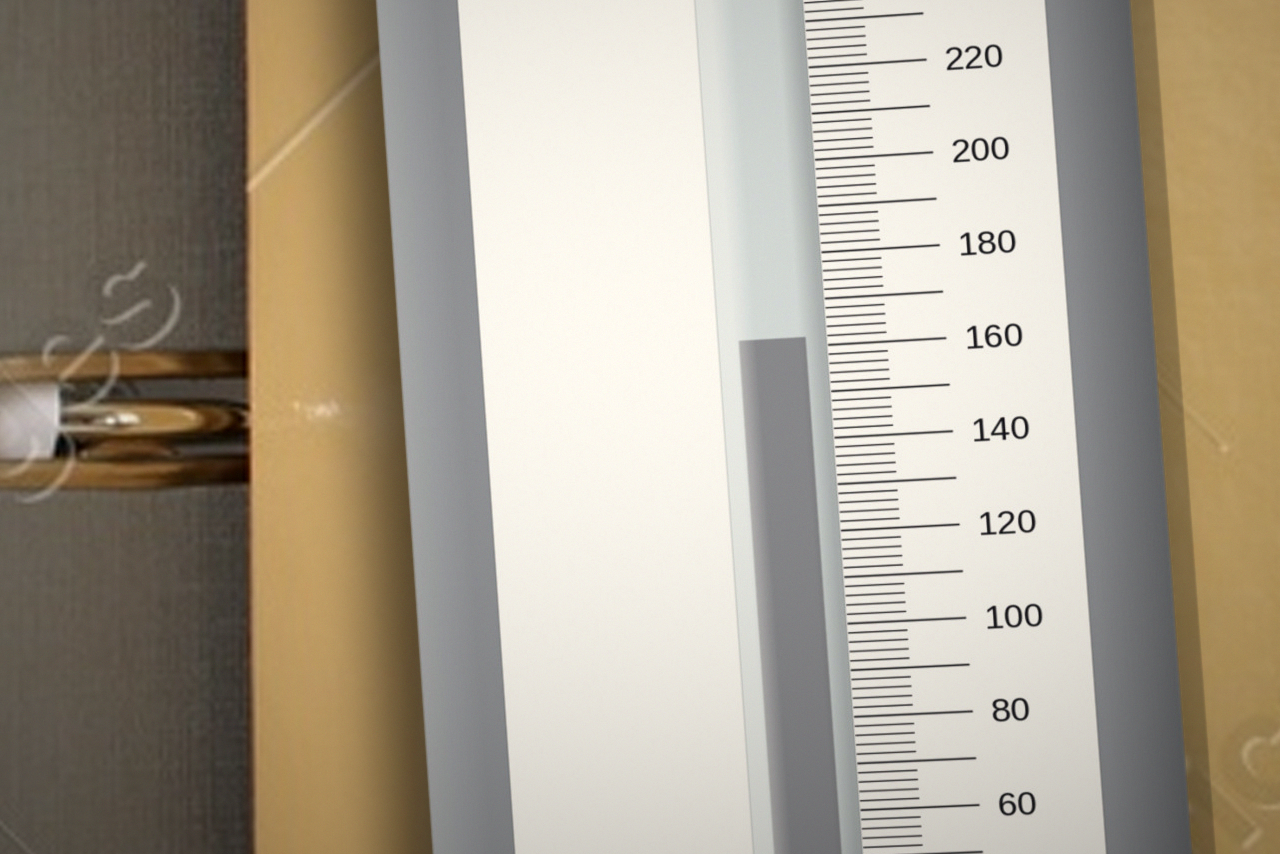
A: 162 mmHg
